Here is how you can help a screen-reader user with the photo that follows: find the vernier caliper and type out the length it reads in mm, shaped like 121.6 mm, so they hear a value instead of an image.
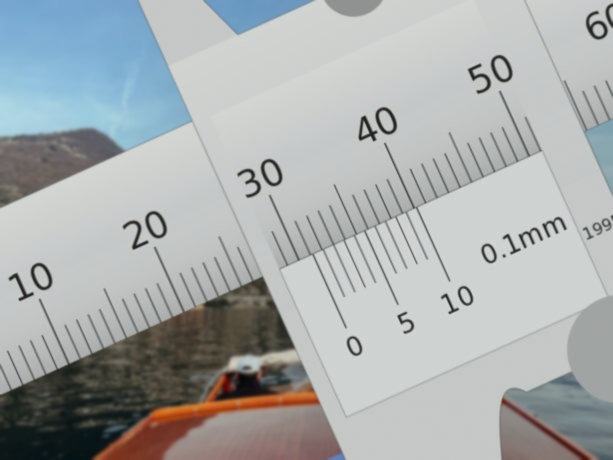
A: 31.2 mm
